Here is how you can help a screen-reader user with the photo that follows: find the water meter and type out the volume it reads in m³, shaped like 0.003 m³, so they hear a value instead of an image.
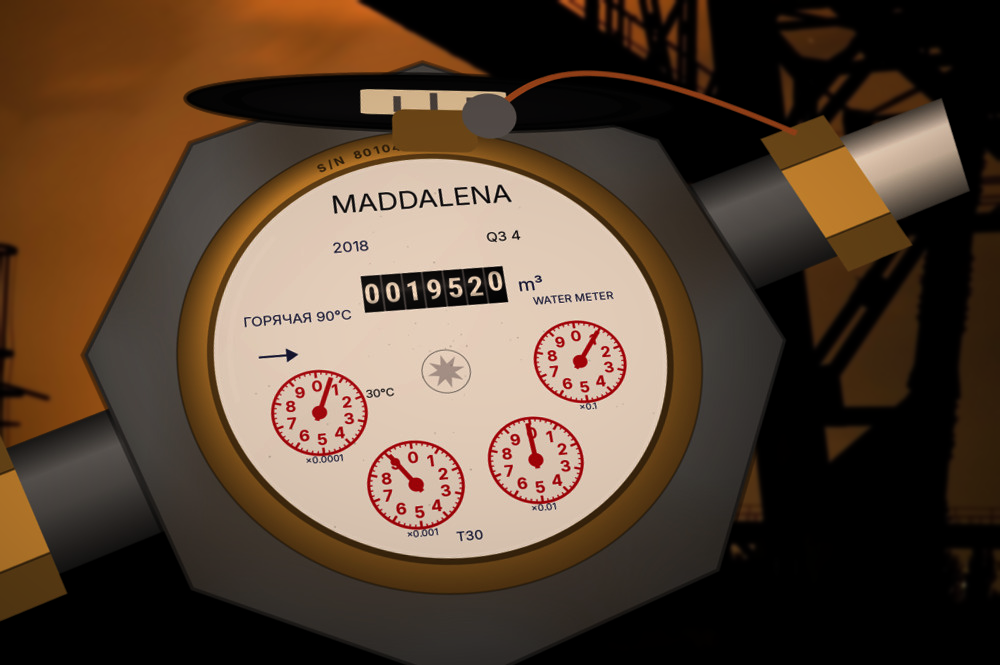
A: 19520.0990 m³
